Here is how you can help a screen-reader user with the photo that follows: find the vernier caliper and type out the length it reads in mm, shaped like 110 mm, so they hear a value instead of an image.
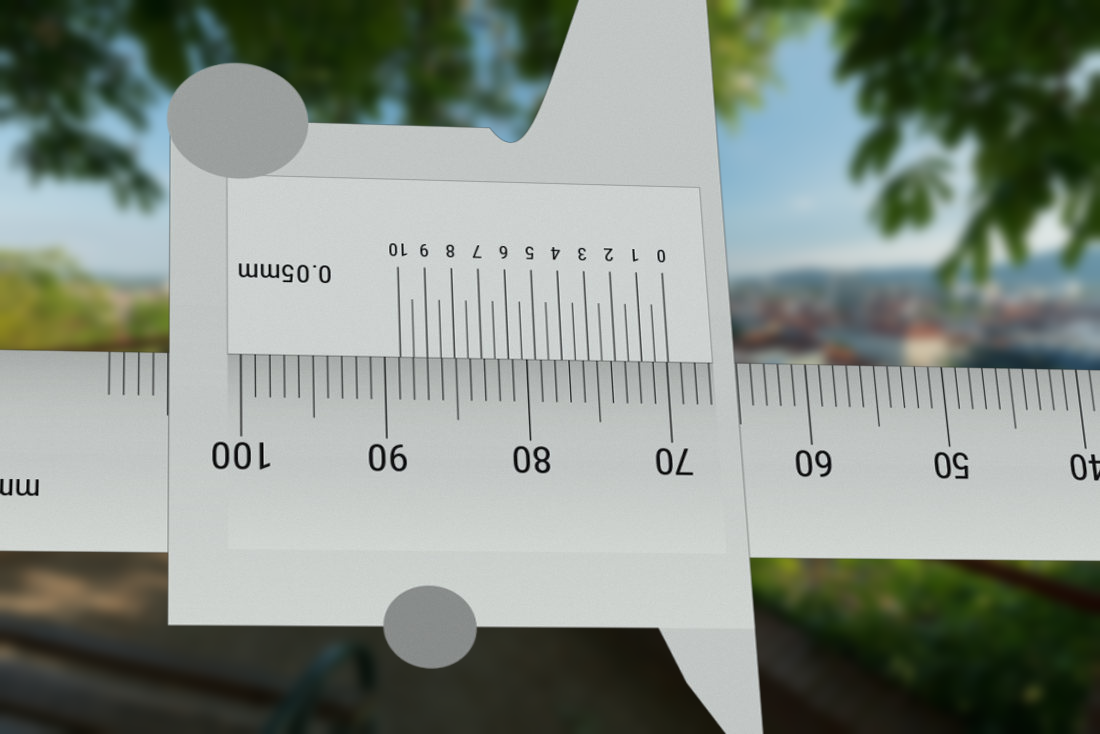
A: 69.9 mm
